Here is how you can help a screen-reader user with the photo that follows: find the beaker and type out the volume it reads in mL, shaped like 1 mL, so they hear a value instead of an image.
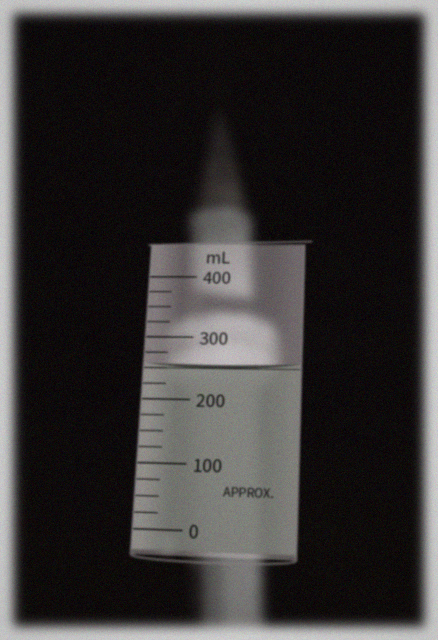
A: 250 mL
